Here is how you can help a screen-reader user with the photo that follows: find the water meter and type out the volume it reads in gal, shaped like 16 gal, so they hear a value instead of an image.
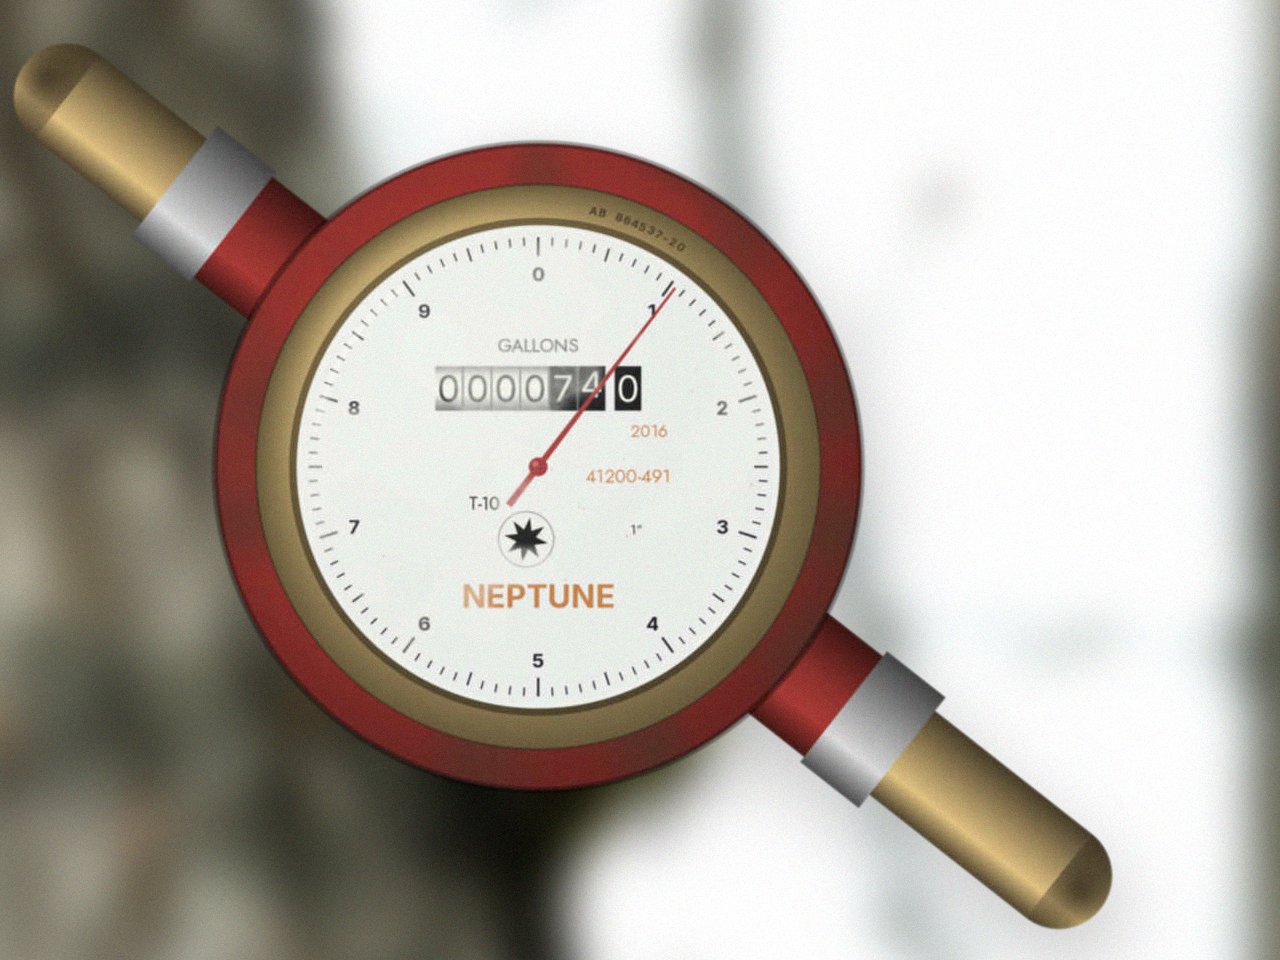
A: 741.0 gal
